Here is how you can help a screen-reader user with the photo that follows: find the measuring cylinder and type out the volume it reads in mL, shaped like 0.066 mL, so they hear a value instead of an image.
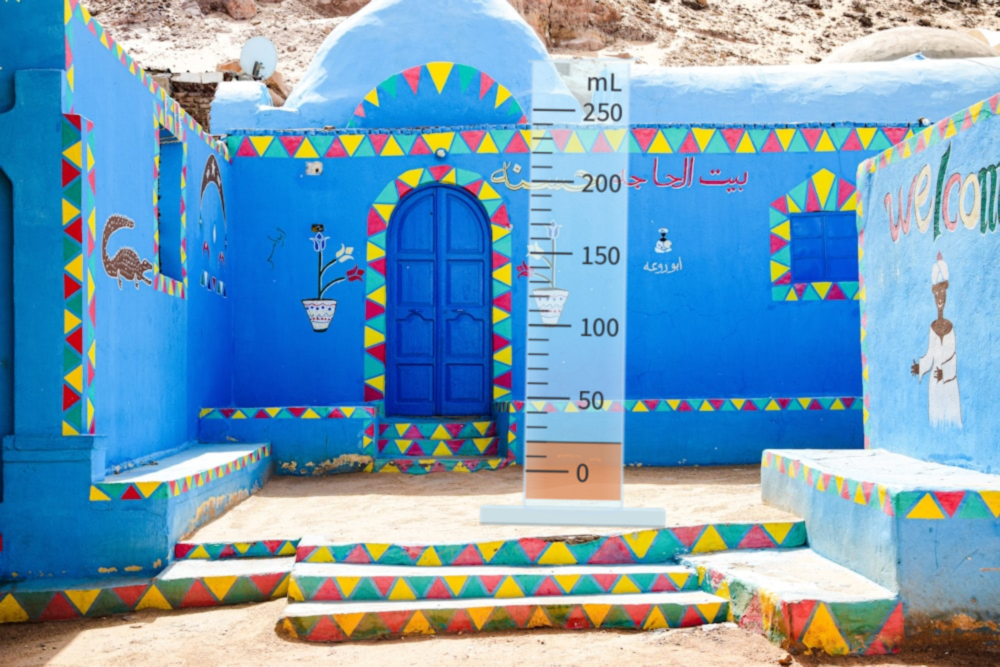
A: 20 mL
